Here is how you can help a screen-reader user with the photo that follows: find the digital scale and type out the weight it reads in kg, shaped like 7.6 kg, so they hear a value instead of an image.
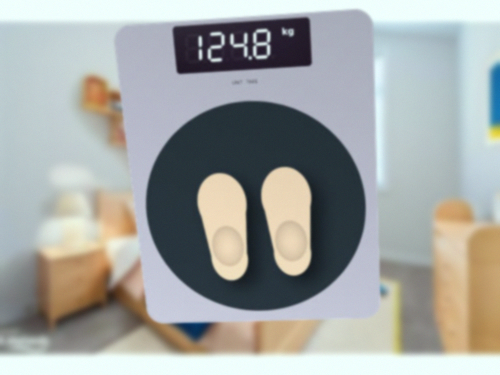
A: 124.8 kg
